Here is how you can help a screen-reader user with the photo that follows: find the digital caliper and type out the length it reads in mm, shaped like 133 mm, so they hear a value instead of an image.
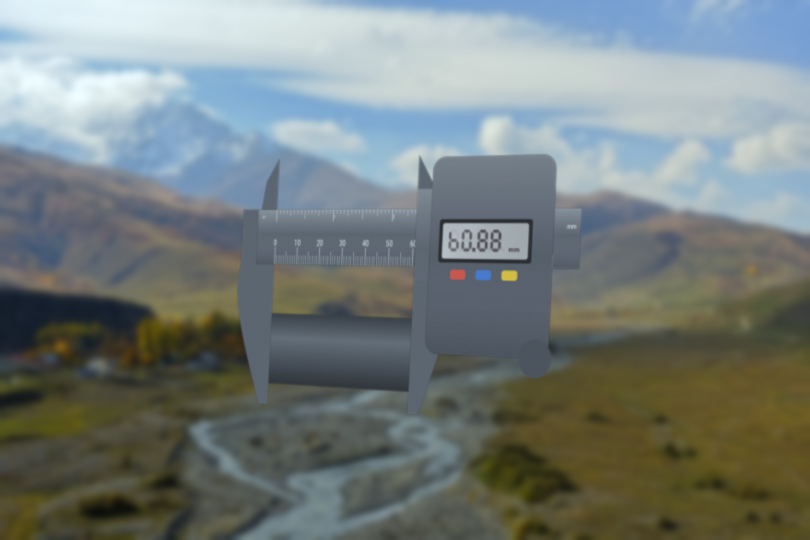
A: 60.88 mm
